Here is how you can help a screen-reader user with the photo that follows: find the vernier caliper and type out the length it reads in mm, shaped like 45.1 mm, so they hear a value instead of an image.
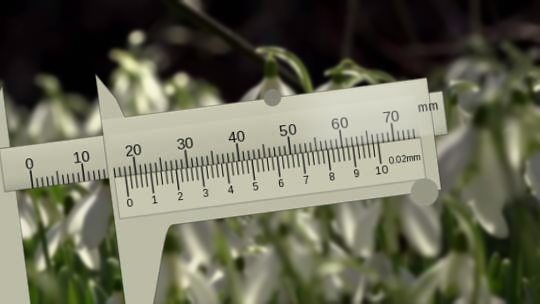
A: 18.0 mm
